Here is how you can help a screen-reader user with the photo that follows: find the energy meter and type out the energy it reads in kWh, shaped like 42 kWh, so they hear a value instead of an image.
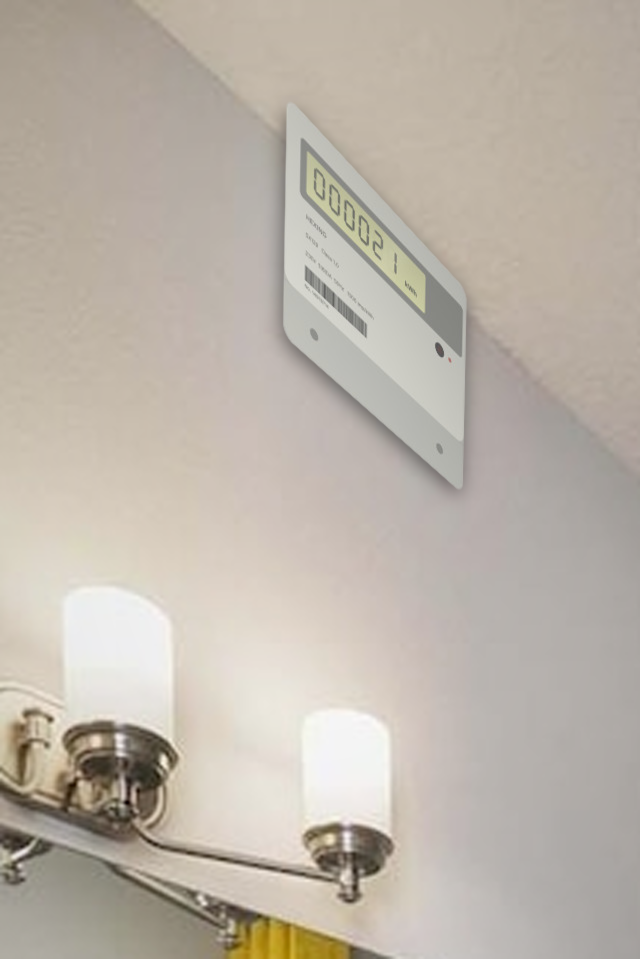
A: 21 kWh
